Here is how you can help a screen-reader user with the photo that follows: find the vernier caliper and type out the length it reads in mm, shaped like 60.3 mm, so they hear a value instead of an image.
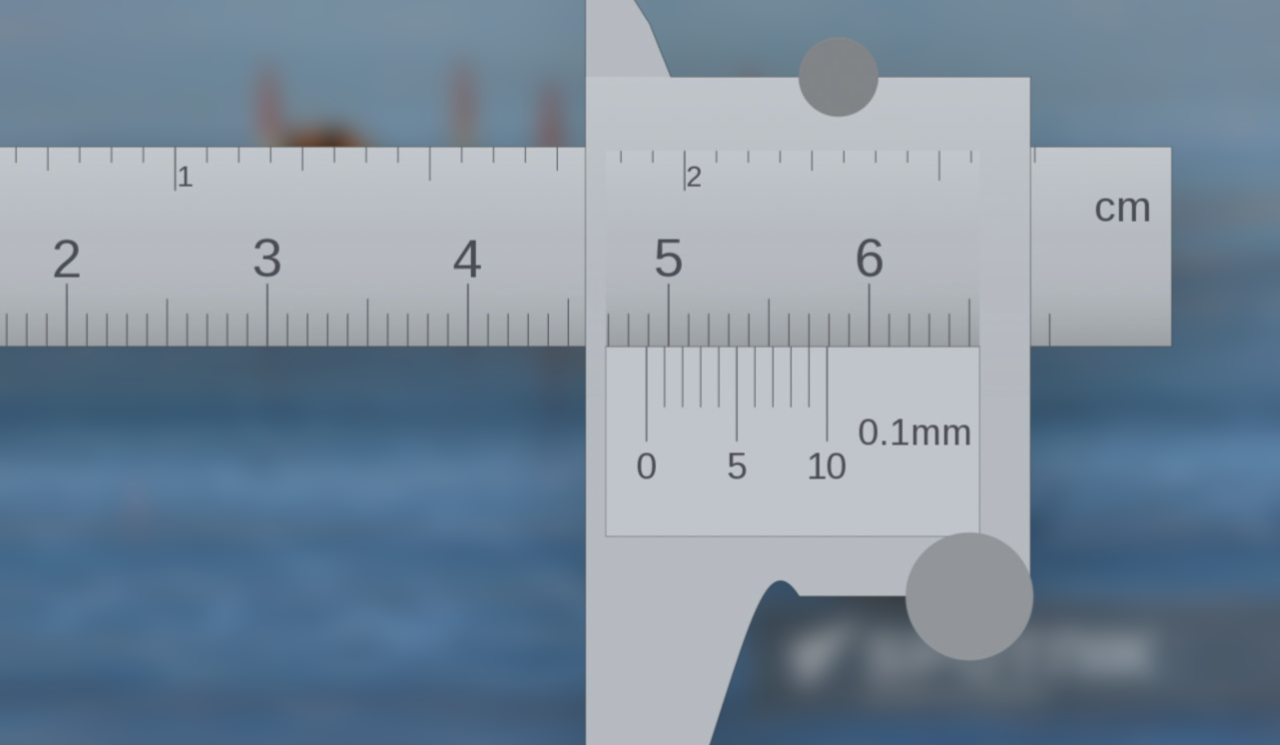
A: 48.9 mm
